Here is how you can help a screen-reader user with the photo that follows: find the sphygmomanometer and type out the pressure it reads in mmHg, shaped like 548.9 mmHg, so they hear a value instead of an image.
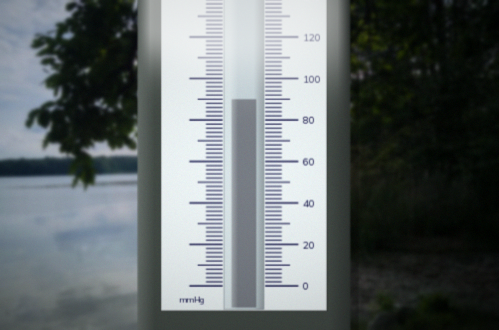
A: 90 mmHg
